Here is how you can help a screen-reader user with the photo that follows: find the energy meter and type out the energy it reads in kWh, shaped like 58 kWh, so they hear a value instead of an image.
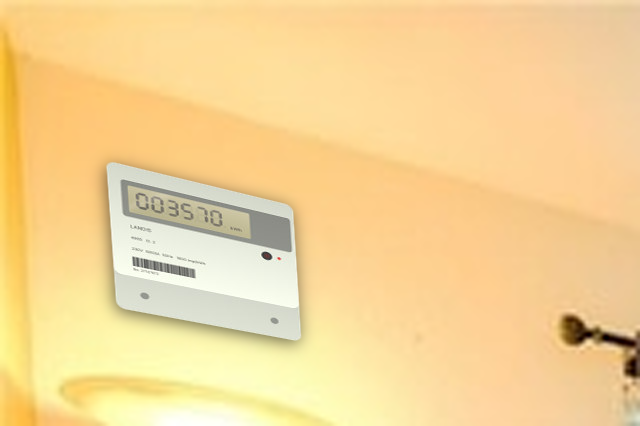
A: 3570 kWh
